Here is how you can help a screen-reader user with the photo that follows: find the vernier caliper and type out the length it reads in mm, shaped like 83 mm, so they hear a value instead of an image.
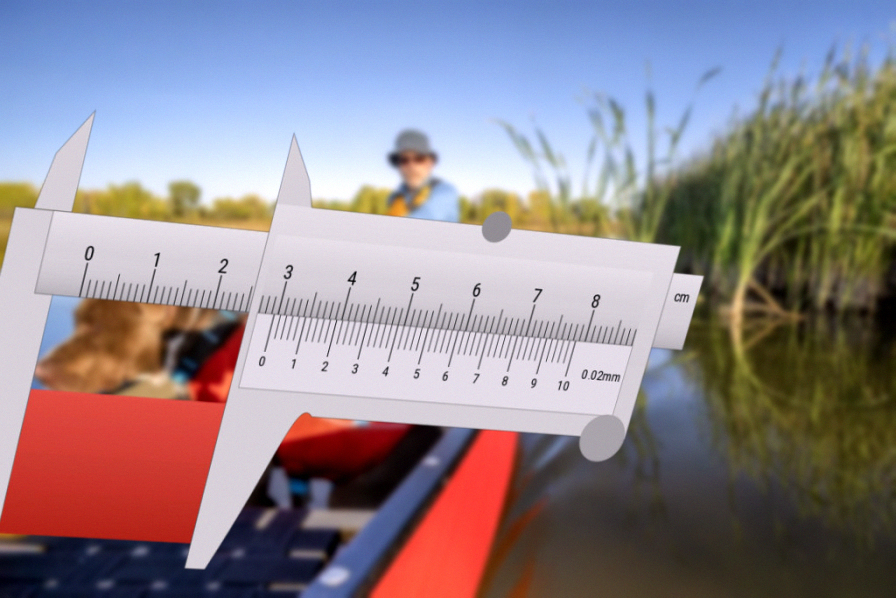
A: 29.4 mm
